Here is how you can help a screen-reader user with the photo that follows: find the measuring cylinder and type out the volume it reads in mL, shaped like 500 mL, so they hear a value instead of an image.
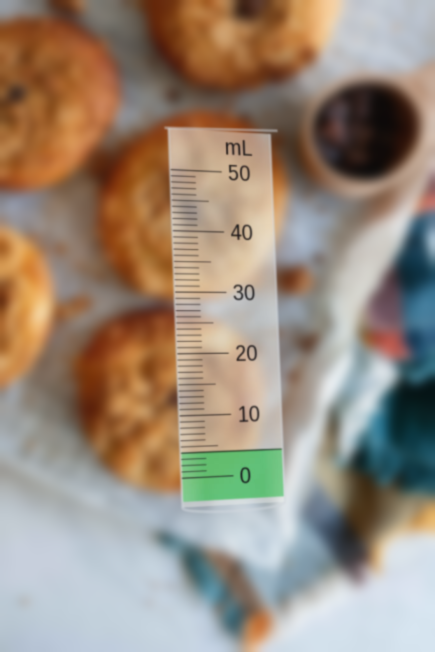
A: 4 mL
